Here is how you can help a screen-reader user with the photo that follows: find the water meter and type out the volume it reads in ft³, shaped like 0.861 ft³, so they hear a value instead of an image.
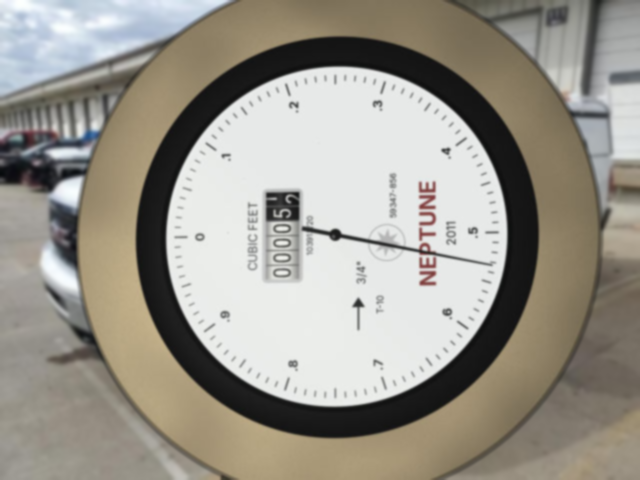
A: 51.53 ft³
